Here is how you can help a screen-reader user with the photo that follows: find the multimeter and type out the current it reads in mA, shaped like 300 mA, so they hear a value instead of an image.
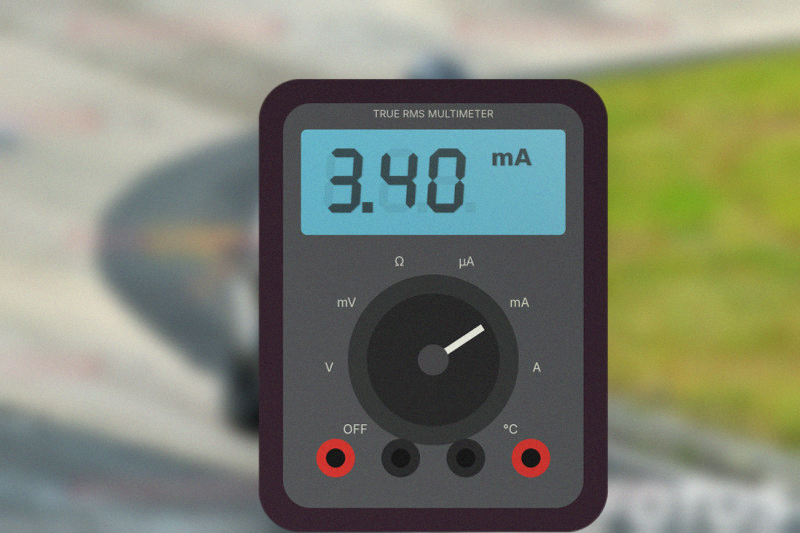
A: 3.40 mA
